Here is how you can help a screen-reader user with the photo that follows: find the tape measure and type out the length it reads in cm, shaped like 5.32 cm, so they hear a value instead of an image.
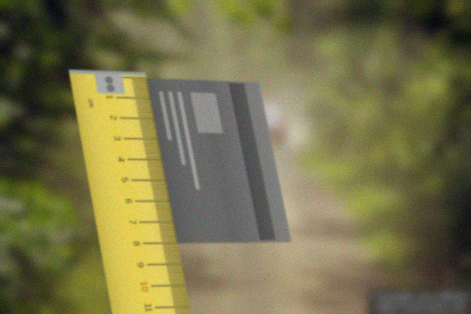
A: 8 cm
